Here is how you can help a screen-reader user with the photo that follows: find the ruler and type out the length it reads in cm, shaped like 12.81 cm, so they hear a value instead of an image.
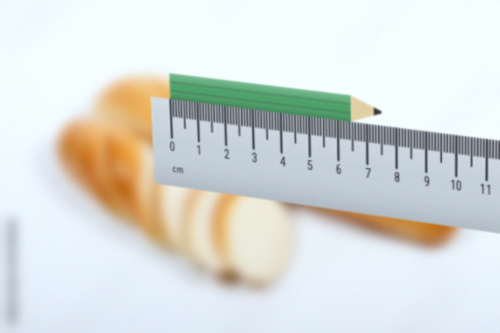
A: 7.5 cm
